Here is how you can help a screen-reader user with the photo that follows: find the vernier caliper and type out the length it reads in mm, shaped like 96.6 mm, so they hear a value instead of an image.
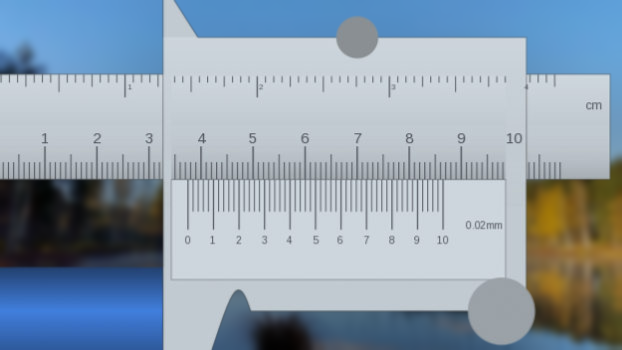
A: 37.5 mm
